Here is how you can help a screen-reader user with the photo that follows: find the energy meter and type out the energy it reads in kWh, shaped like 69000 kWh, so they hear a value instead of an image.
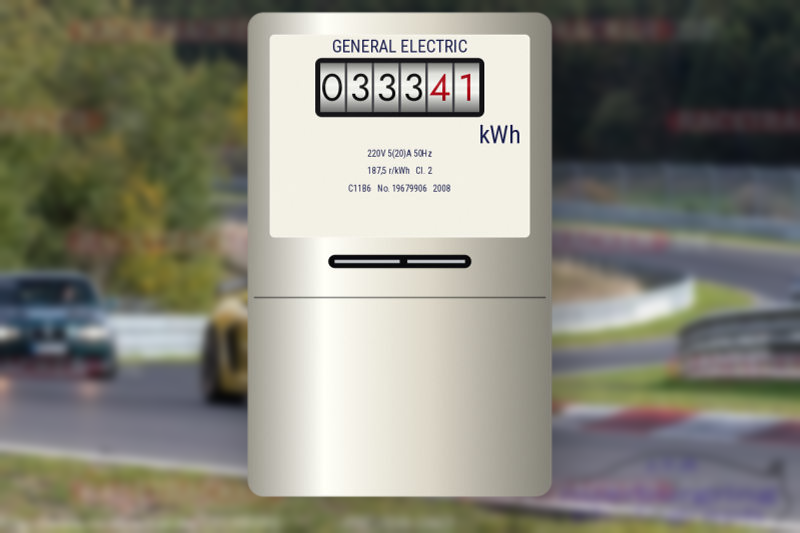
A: 333.41 kWh
